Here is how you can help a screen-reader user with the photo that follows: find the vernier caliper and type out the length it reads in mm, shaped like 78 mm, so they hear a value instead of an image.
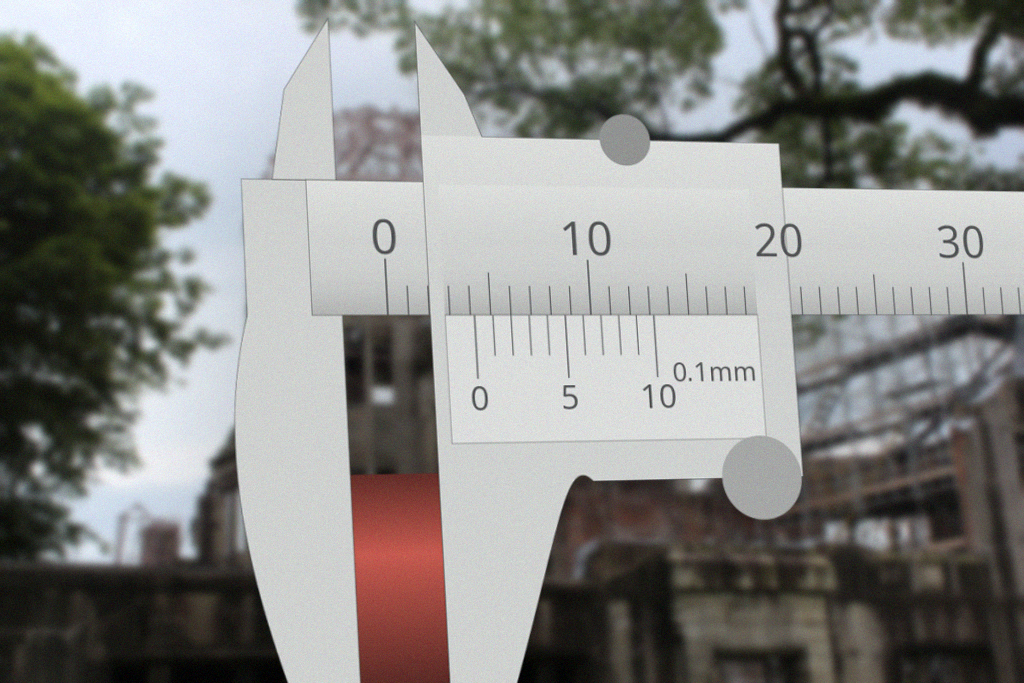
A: 4.2 mm
